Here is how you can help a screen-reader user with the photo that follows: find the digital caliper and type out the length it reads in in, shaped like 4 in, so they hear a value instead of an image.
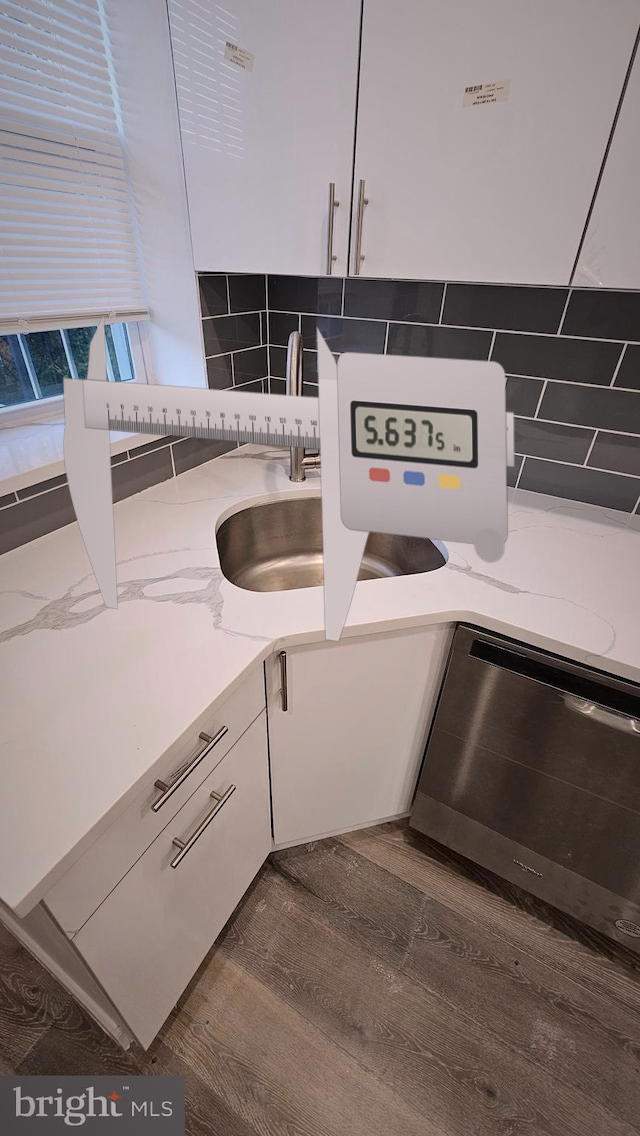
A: 5.6375 in
